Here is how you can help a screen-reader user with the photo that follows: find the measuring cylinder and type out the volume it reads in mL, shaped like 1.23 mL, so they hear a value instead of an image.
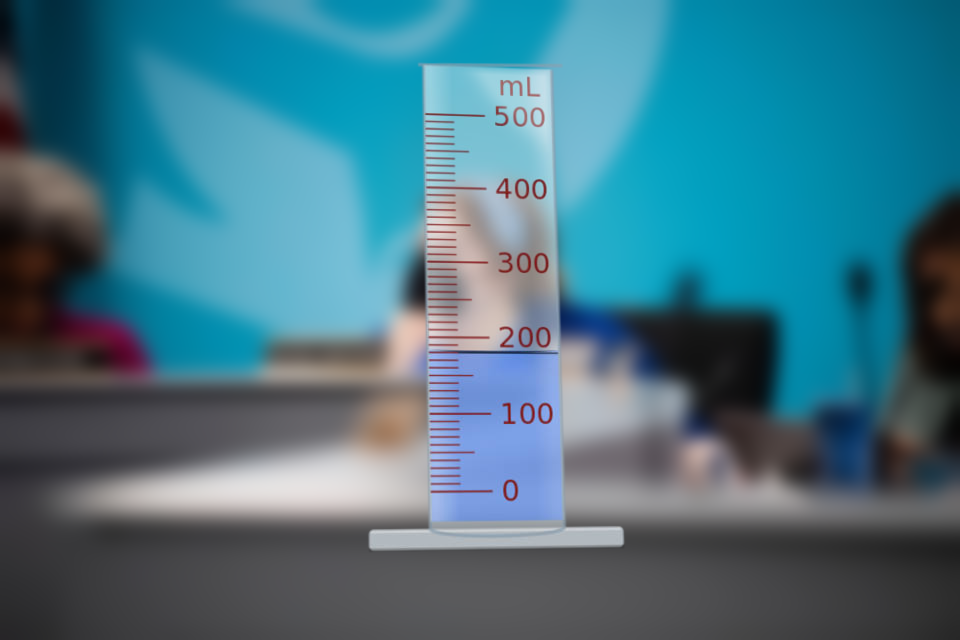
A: 180 mL
